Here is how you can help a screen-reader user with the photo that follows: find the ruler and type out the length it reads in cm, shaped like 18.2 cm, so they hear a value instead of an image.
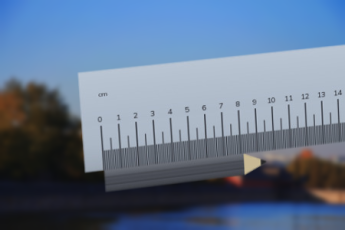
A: 9.5 cm
